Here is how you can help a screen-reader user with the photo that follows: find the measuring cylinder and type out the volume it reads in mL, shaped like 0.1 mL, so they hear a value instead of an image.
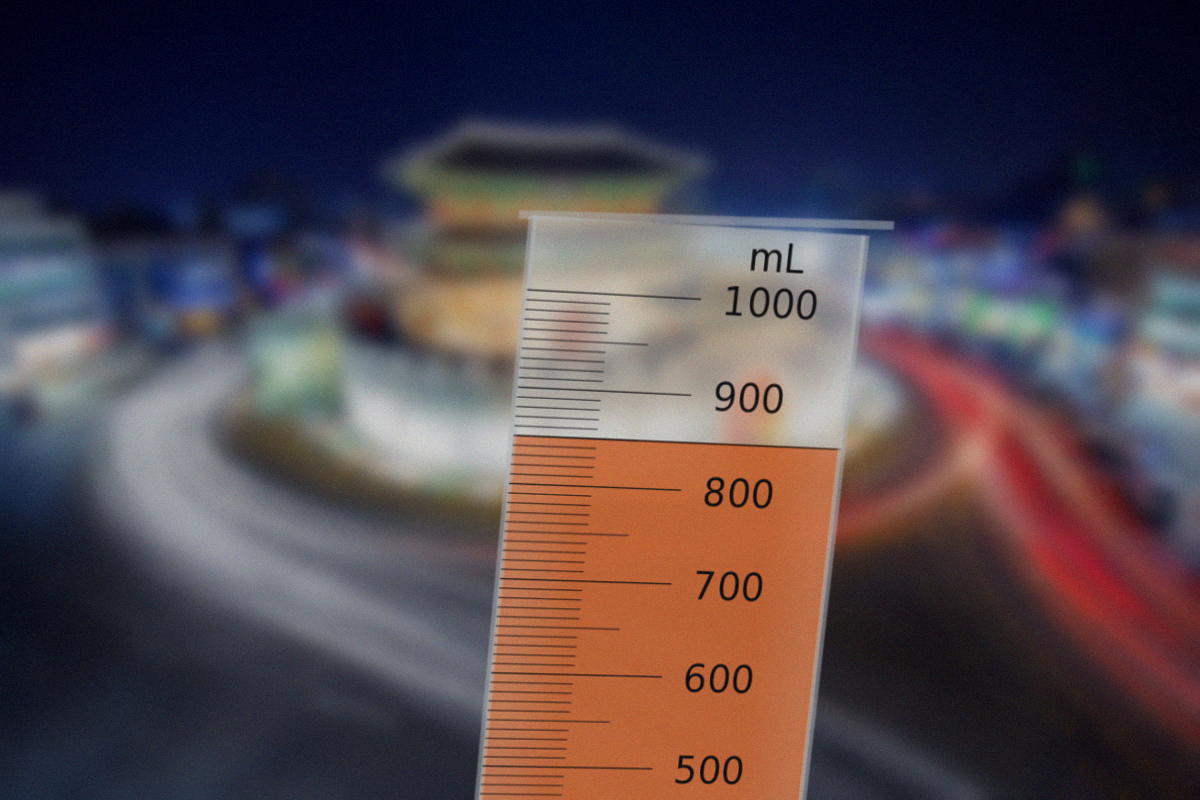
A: 850 mL
